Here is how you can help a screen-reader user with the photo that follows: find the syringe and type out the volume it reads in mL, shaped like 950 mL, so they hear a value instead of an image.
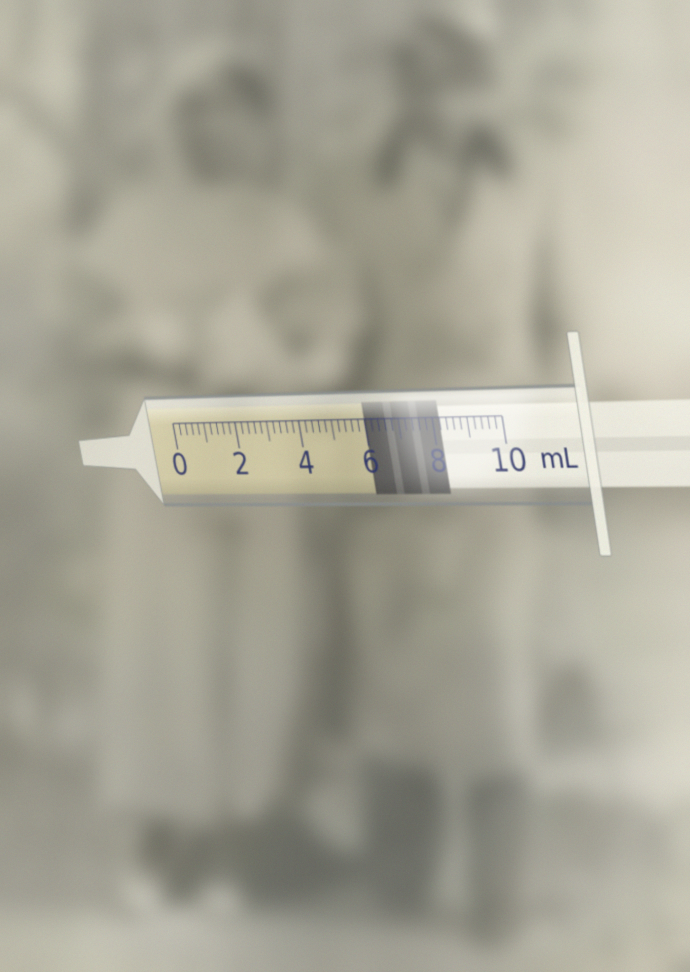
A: 6 mL
